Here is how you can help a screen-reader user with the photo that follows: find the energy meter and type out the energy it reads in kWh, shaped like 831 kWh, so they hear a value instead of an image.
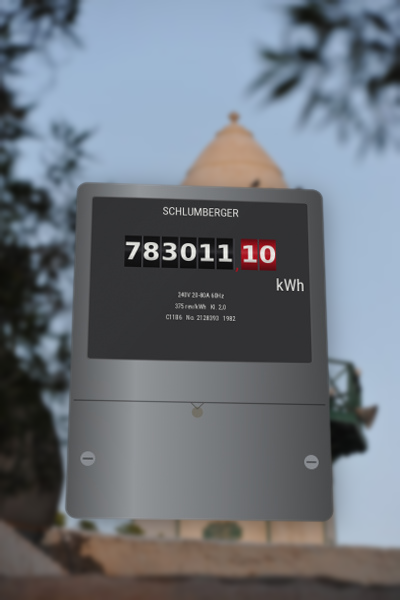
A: 783011.10 kWh
